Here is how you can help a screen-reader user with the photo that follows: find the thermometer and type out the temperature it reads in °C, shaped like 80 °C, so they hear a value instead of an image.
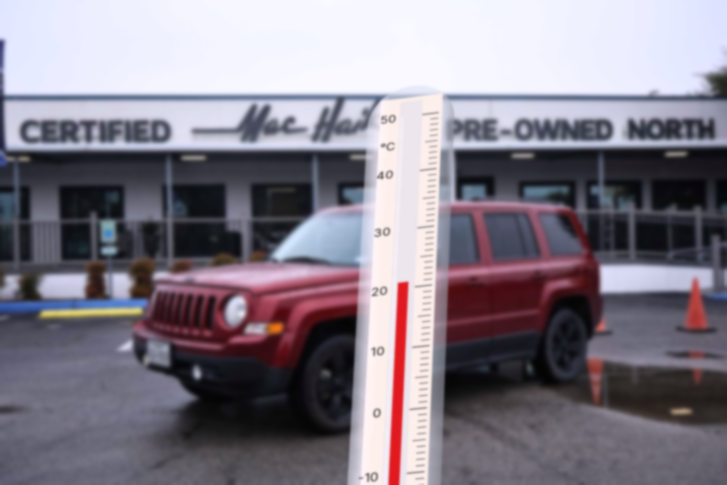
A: 21 °C
